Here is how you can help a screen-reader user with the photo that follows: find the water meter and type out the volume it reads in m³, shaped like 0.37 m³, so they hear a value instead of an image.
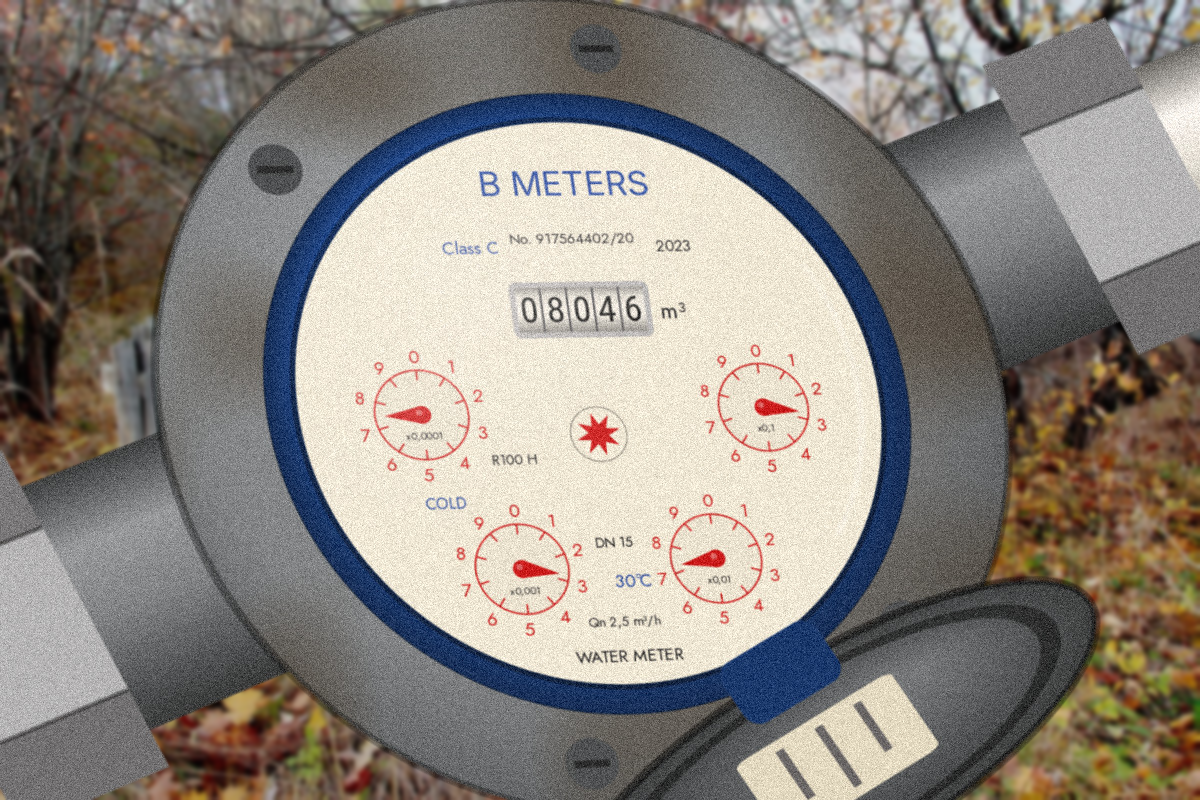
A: 8046.2727 m³
